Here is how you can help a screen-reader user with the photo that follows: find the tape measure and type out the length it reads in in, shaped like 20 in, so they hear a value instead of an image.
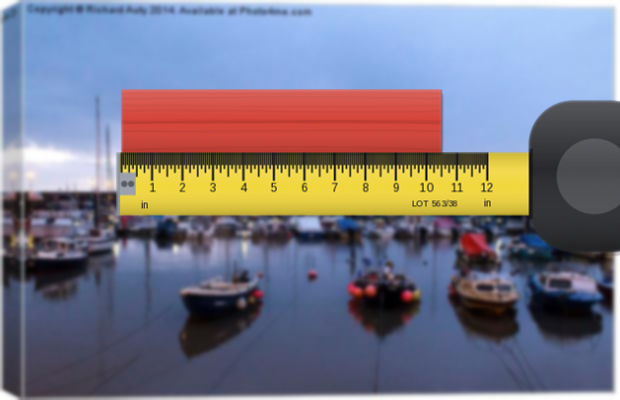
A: 10.5 in
